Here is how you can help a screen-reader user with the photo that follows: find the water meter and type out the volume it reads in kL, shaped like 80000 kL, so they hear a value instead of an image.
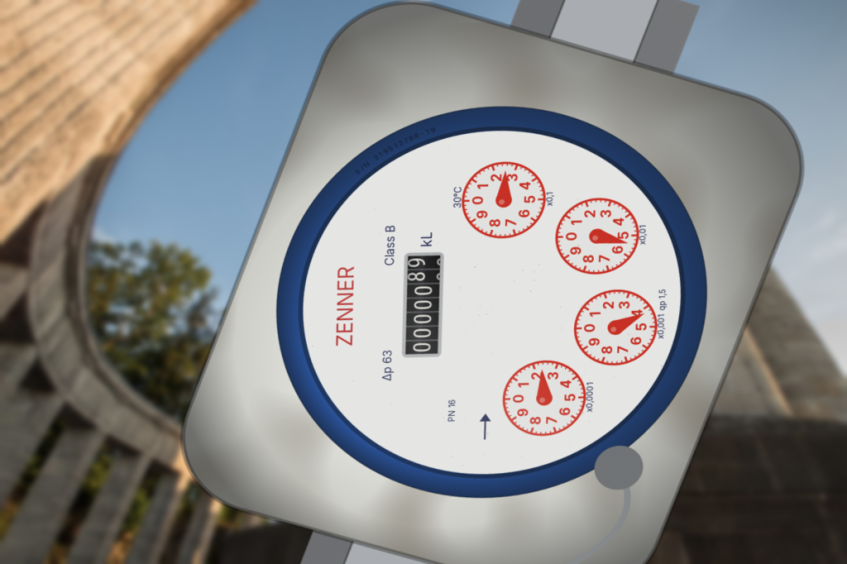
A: 89.2542 kL
